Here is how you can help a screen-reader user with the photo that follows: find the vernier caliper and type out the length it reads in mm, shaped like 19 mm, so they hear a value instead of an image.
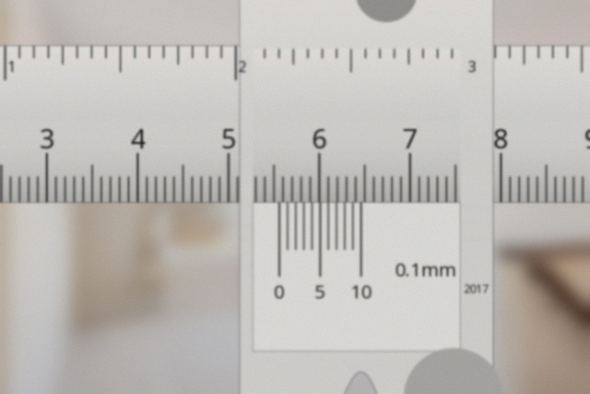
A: 55.6 mm
